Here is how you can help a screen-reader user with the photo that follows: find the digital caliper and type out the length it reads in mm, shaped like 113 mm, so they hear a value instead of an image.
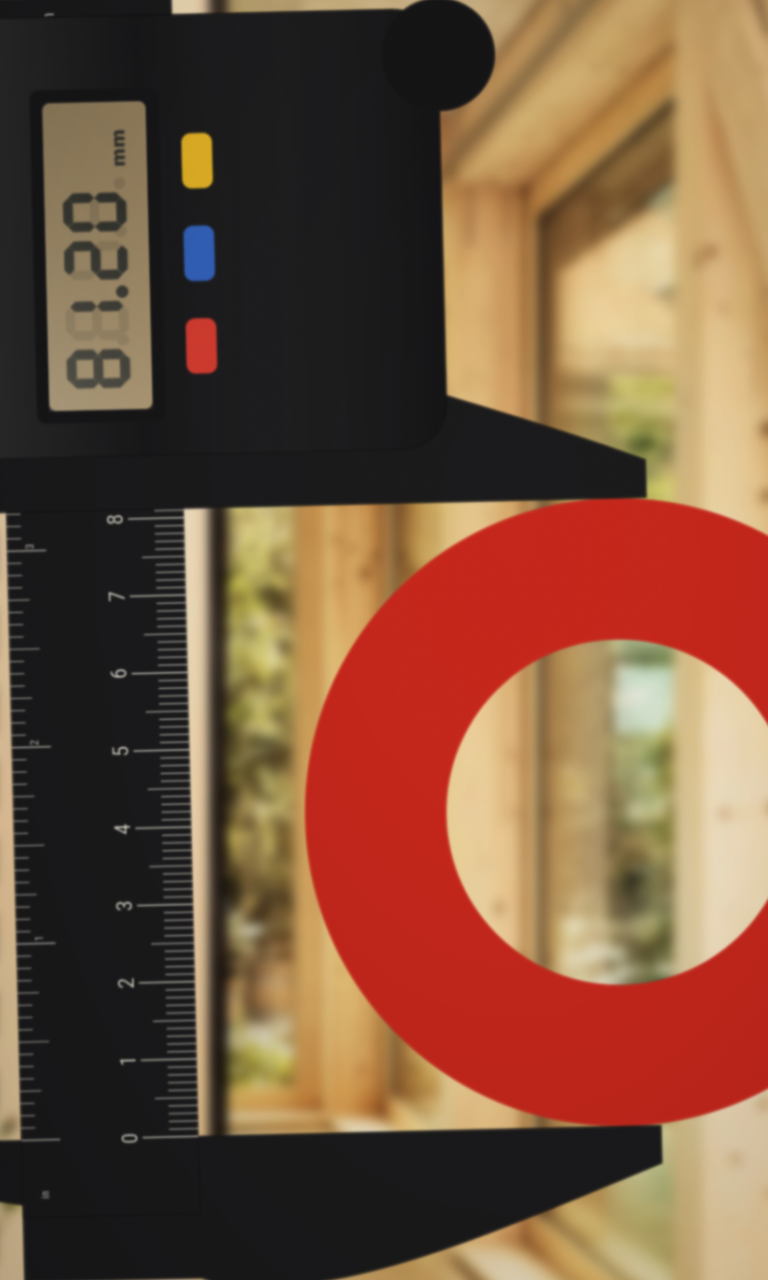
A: 81.20 mm
